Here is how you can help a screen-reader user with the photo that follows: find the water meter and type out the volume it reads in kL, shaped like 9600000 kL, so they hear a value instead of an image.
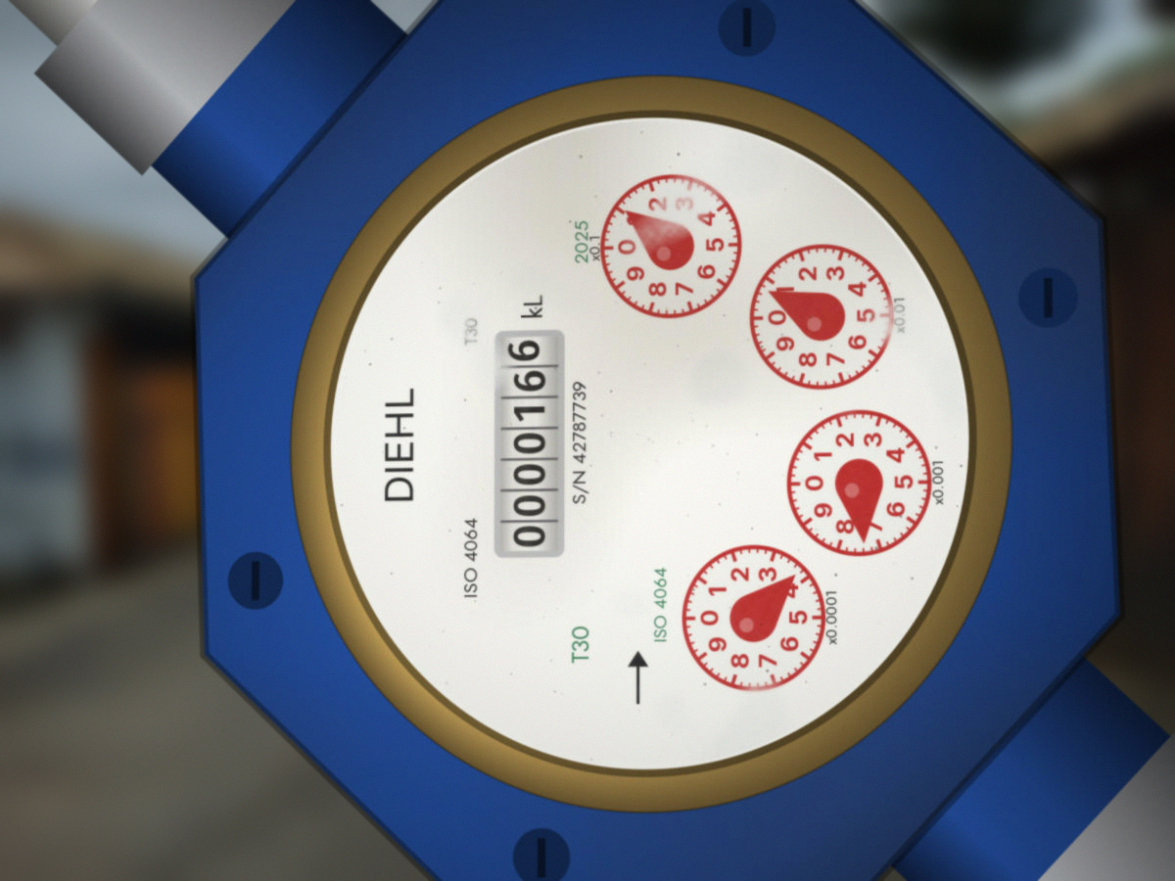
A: 166.1073 kL
